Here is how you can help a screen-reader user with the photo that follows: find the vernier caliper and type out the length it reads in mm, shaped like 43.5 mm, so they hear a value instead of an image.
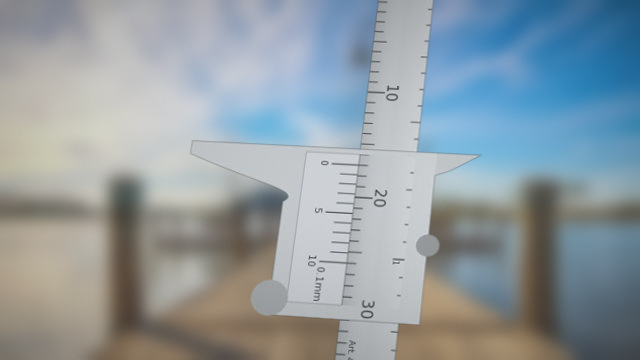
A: 17.0 mm
